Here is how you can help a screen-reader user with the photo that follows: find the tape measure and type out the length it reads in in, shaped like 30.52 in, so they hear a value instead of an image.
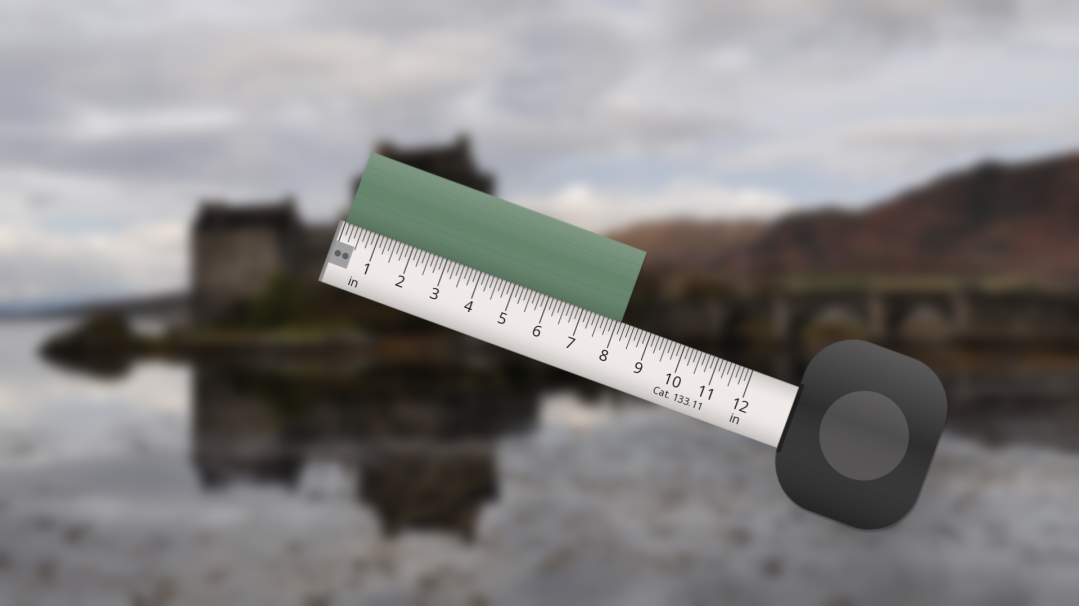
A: 8.125 in
